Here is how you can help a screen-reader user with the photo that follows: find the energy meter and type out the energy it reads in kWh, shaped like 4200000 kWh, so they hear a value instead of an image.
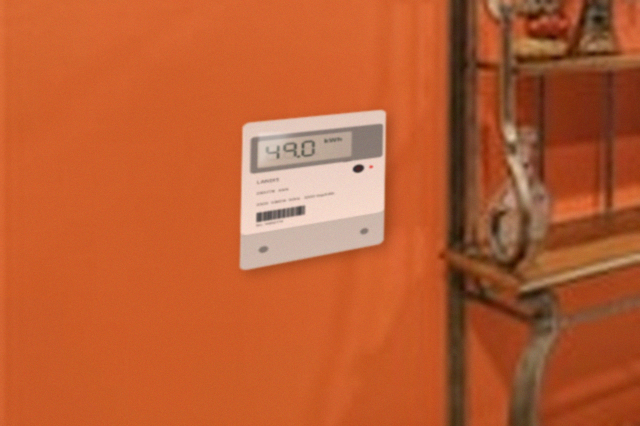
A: 49.0 kWh
